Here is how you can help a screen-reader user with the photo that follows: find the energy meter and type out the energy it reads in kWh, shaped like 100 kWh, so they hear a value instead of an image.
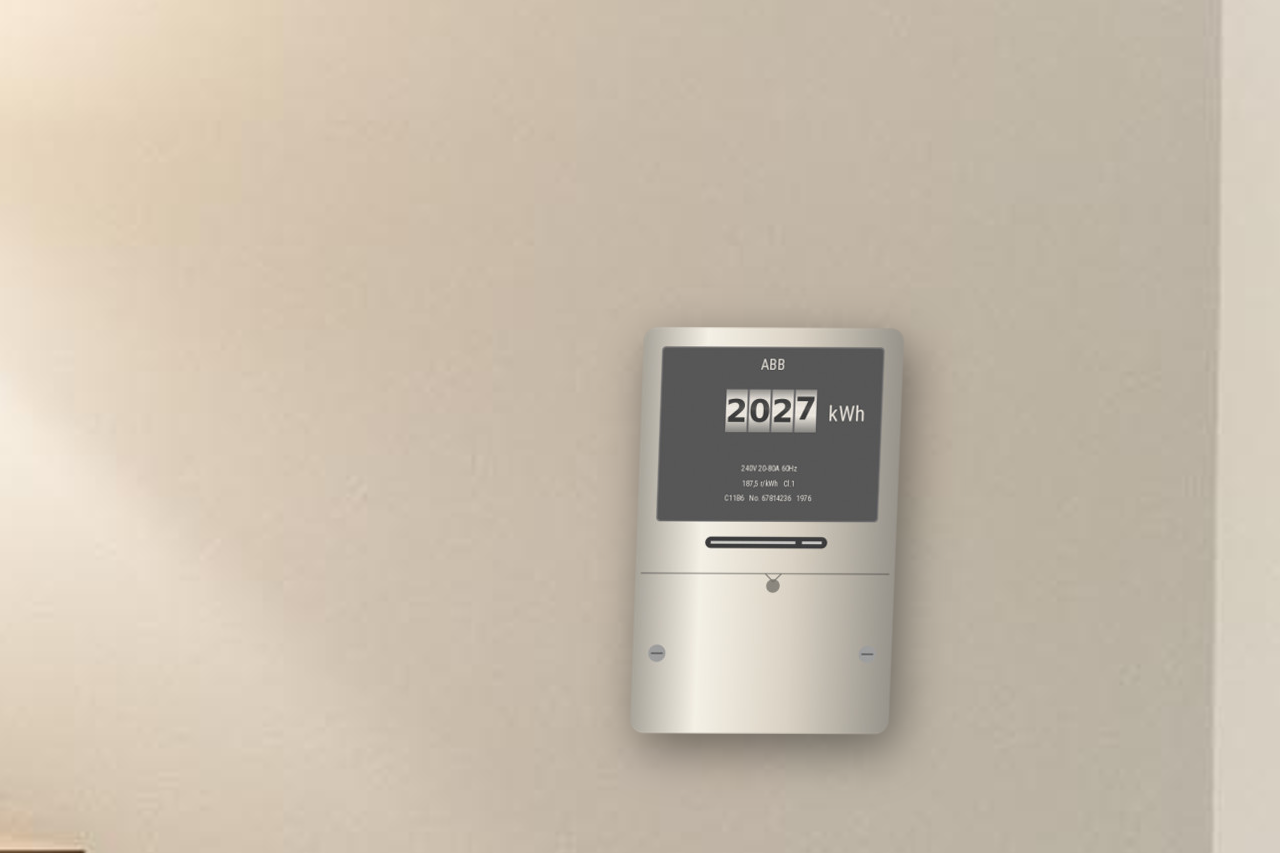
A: 2027 kWh
